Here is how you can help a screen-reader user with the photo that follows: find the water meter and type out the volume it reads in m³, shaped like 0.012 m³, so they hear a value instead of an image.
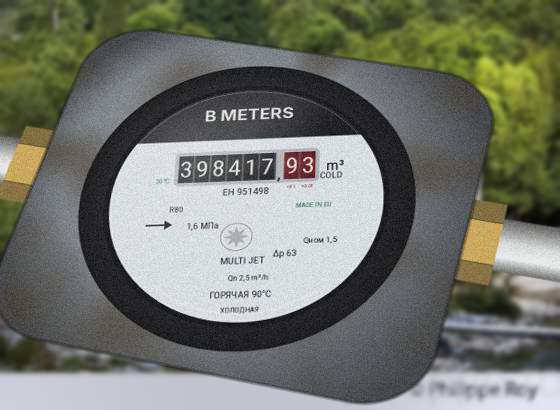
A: 398417.93 m³
